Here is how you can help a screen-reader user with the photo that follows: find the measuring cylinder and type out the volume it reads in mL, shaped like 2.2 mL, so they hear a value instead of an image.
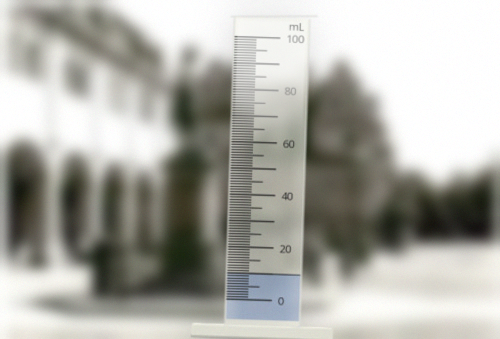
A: 10 mL
